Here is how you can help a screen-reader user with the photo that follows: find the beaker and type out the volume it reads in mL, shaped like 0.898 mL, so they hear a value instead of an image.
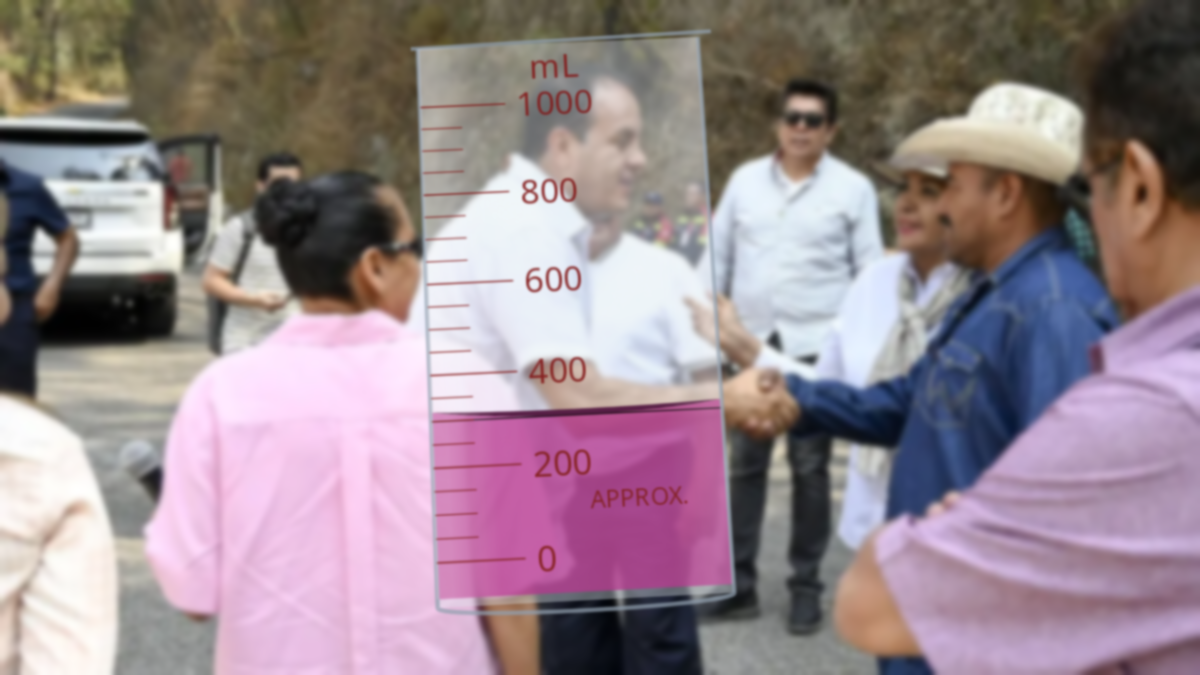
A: 300 mL
